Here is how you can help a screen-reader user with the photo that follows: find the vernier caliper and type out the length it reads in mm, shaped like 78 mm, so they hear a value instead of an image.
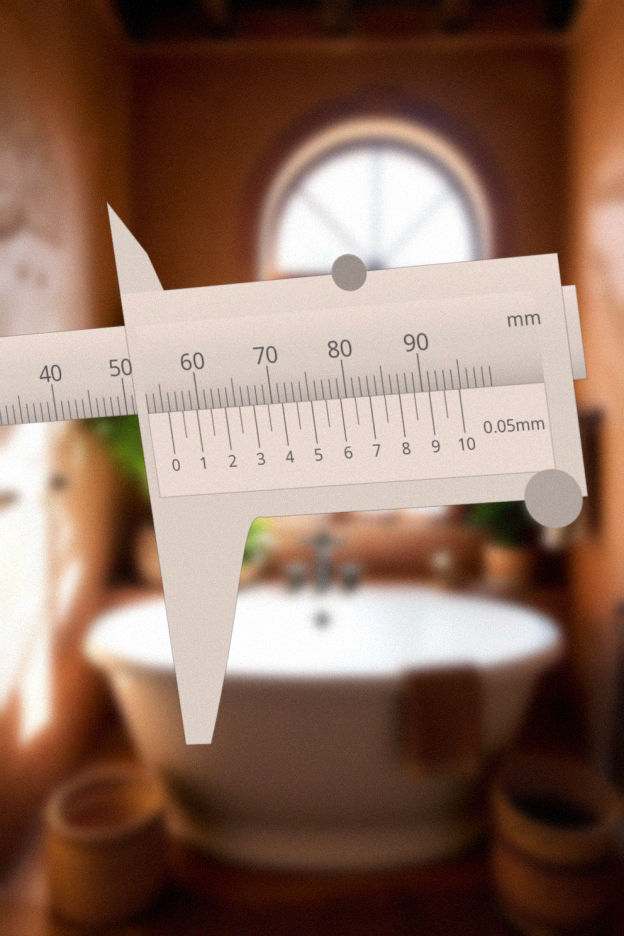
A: 55.8 mm
